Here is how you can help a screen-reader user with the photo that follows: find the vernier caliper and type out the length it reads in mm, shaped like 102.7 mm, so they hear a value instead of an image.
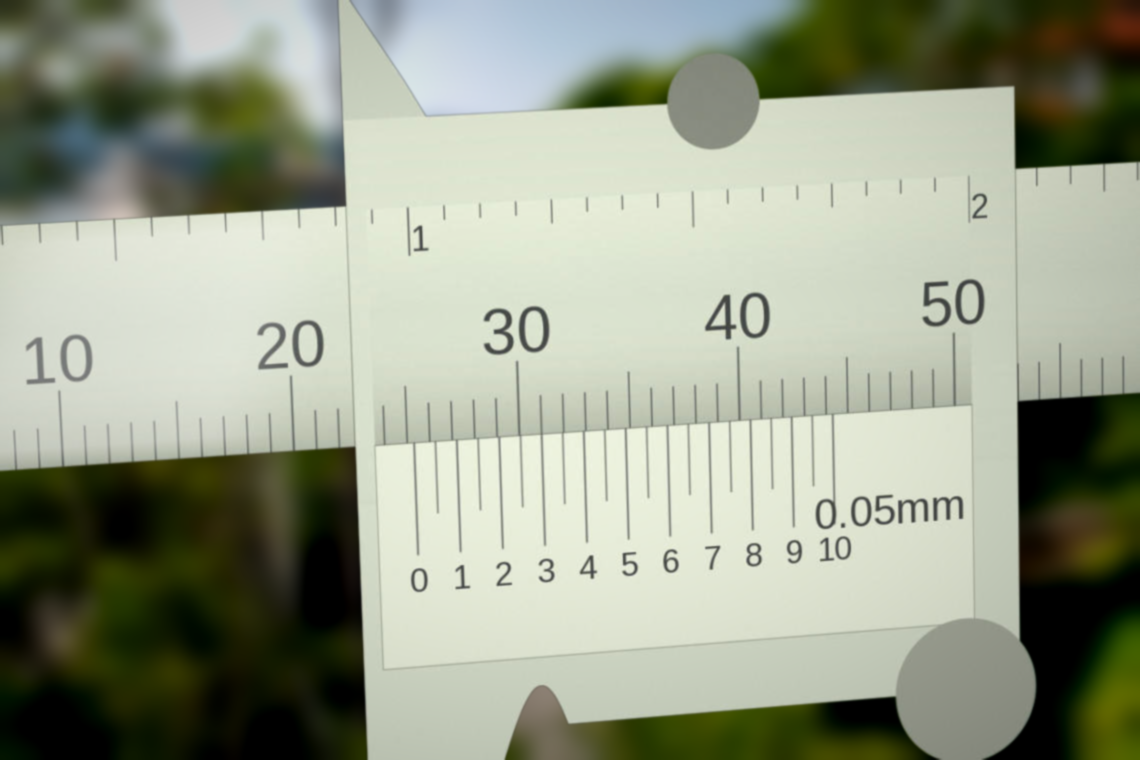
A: 25.3 mm
